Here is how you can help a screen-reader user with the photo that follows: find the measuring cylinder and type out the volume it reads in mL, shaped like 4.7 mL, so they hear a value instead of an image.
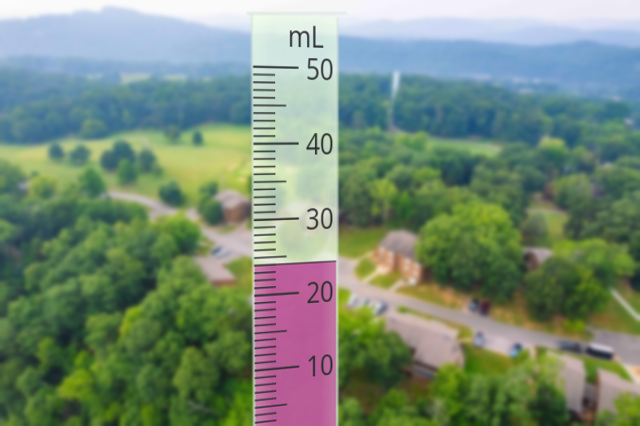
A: 24 mL
